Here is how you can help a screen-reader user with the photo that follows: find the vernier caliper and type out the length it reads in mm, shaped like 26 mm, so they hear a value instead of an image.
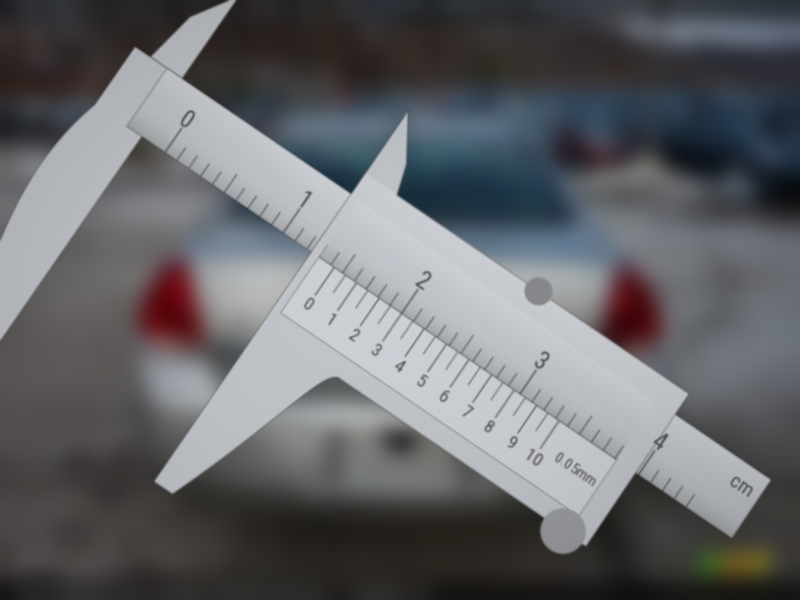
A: 14.3 mm
